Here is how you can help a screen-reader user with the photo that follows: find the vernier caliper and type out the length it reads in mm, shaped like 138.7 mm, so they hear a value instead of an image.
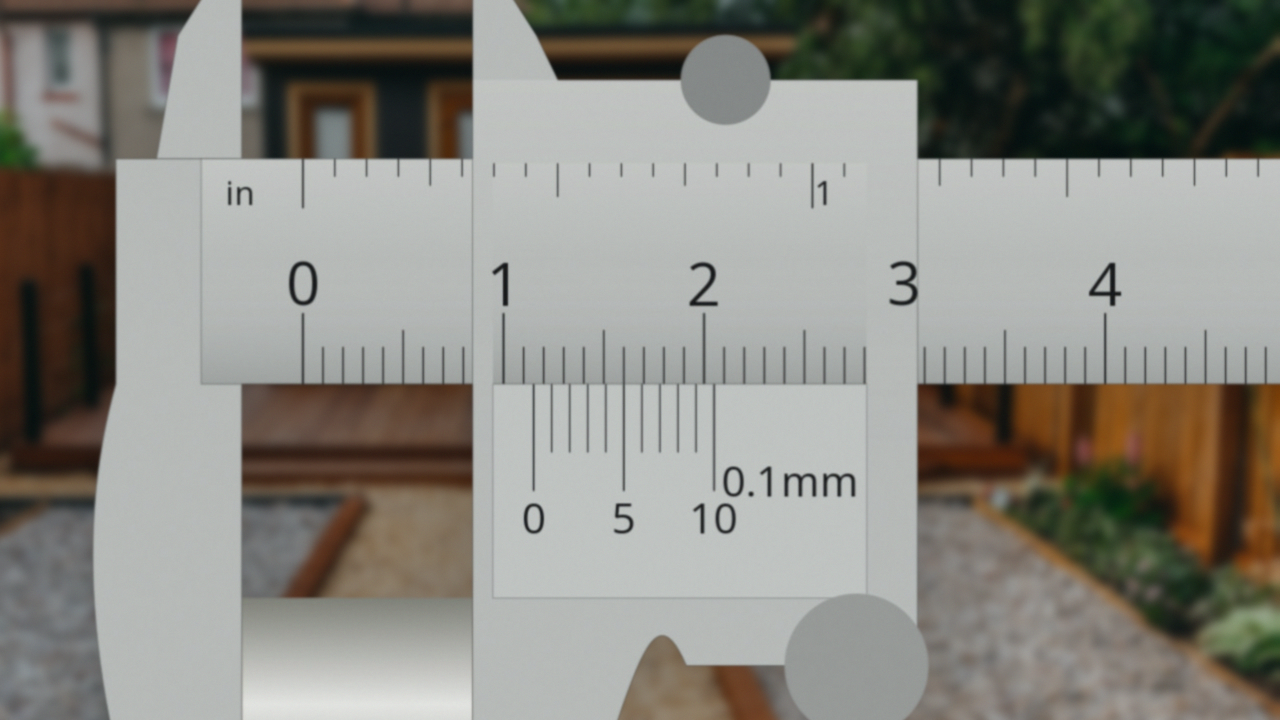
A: 11.5 mm
